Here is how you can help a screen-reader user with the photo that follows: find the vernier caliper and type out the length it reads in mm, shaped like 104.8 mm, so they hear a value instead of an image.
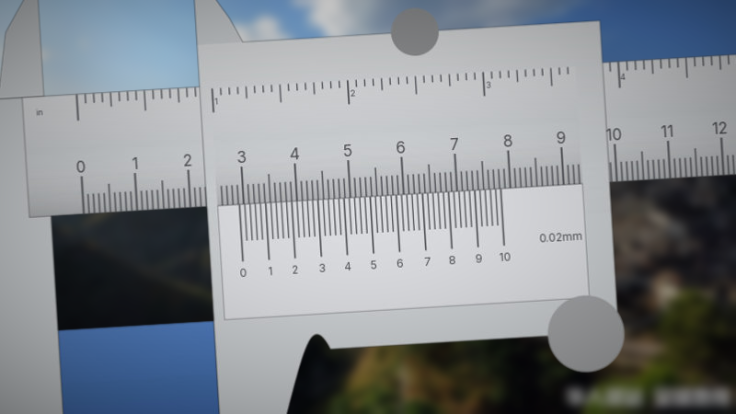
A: 29.2 mm
